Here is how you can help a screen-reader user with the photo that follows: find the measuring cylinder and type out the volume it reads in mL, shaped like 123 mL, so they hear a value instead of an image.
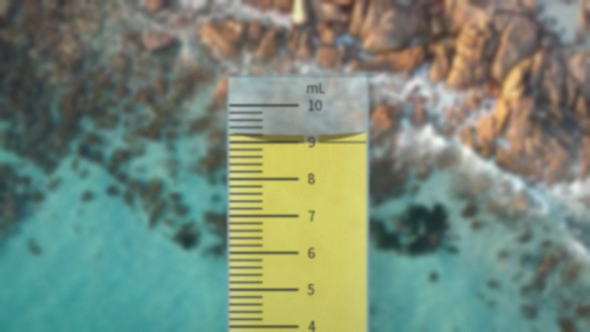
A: 9 mL
